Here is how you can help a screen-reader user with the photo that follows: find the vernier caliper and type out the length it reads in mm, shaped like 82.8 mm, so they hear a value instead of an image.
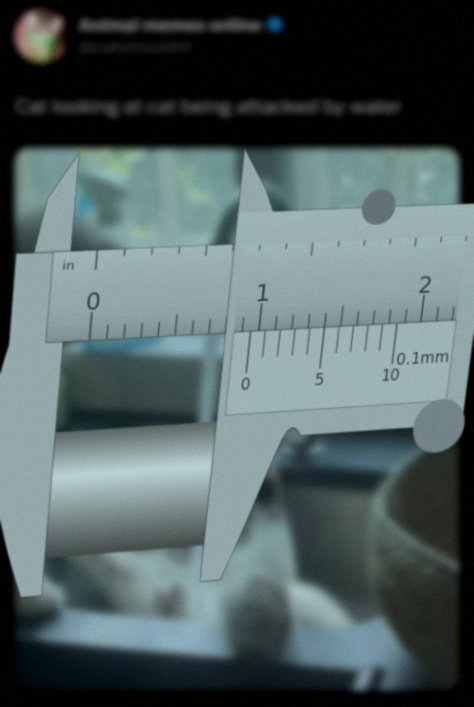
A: 9.5 mm
